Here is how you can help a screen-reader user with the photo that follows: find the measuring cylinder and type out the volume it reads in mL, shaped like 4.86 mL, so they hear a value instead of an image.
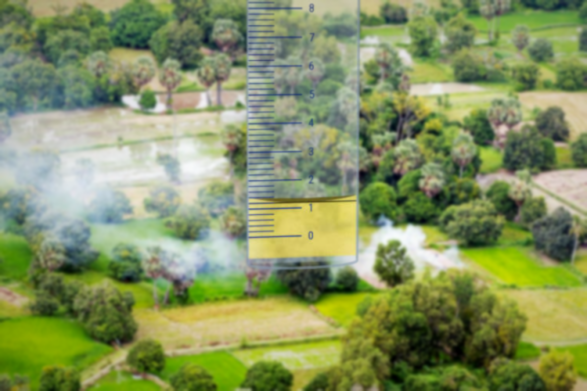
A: 1.2 mL
